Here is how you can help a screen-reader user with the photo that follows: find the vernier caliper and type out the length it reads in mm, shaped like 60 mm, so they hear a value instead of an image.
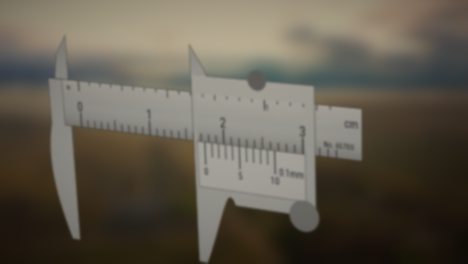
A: 17.5 mm
